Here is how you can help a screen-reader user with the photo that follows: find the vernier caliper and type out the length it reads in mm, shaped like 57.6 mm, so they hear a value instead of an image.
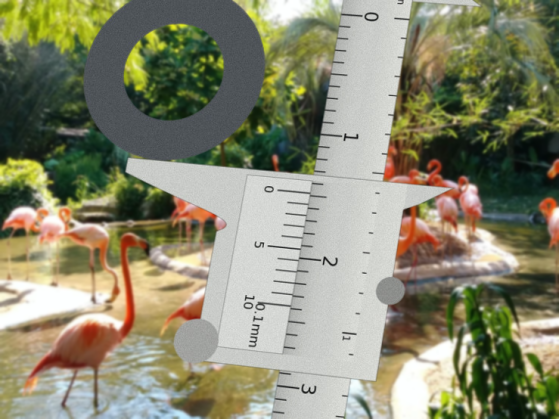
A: 14.8 mm
